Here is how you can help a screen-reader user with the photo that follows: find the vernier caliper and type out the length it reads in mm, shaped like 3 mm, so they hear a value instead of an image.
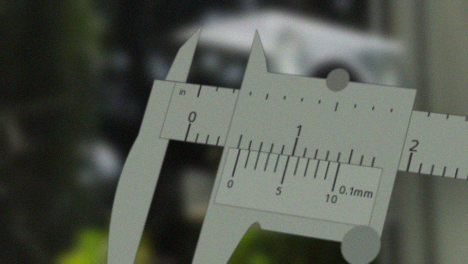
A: 5.2 mm
